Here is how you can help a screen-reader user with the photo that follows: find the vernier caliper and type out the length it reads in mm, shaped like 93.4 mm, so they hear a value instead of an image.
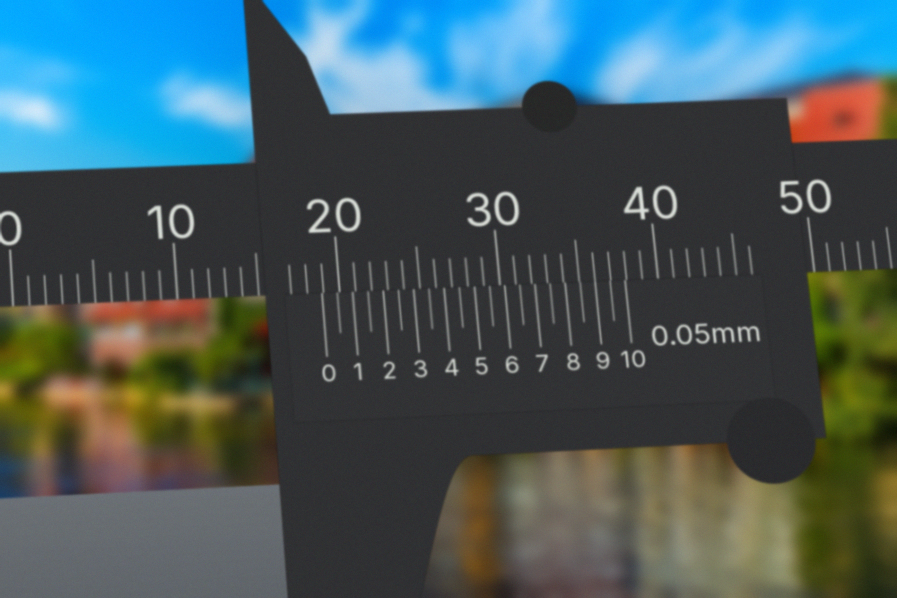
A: 18.9 mm
